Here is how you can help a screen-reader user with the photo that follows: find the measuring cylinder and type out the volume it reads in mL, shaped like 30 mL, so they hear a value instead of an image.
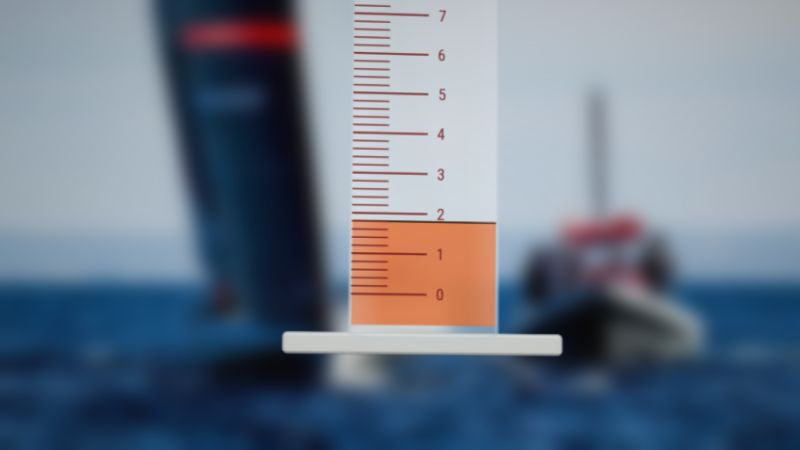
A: 1.8 mL
